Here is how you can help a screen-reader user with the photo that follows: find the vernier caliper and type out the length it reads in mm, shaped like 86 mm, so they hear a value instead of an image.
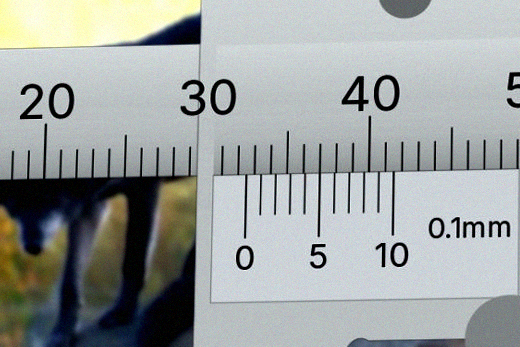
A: 32.5 mm
